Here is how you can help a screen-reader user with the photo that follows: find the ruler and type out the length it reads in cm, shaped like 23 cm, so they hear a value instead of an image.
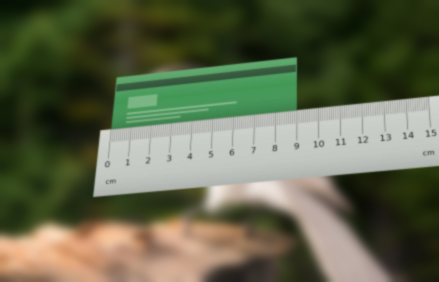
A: 9 cm
